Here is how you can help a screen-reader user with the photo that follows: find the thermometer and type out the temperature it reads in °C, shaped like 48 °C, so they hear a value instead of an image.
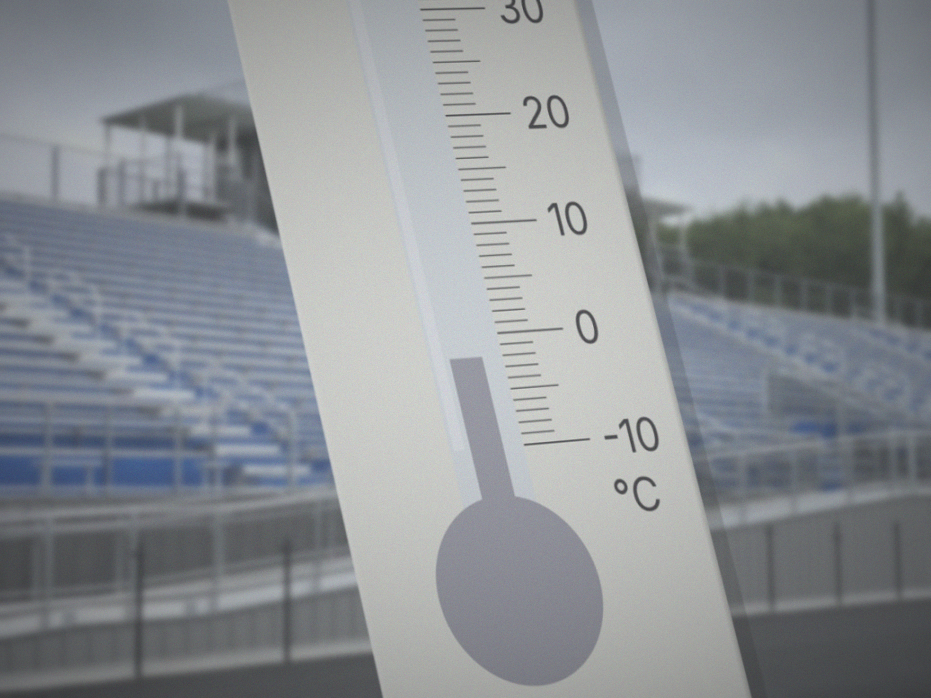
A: -2 °C
